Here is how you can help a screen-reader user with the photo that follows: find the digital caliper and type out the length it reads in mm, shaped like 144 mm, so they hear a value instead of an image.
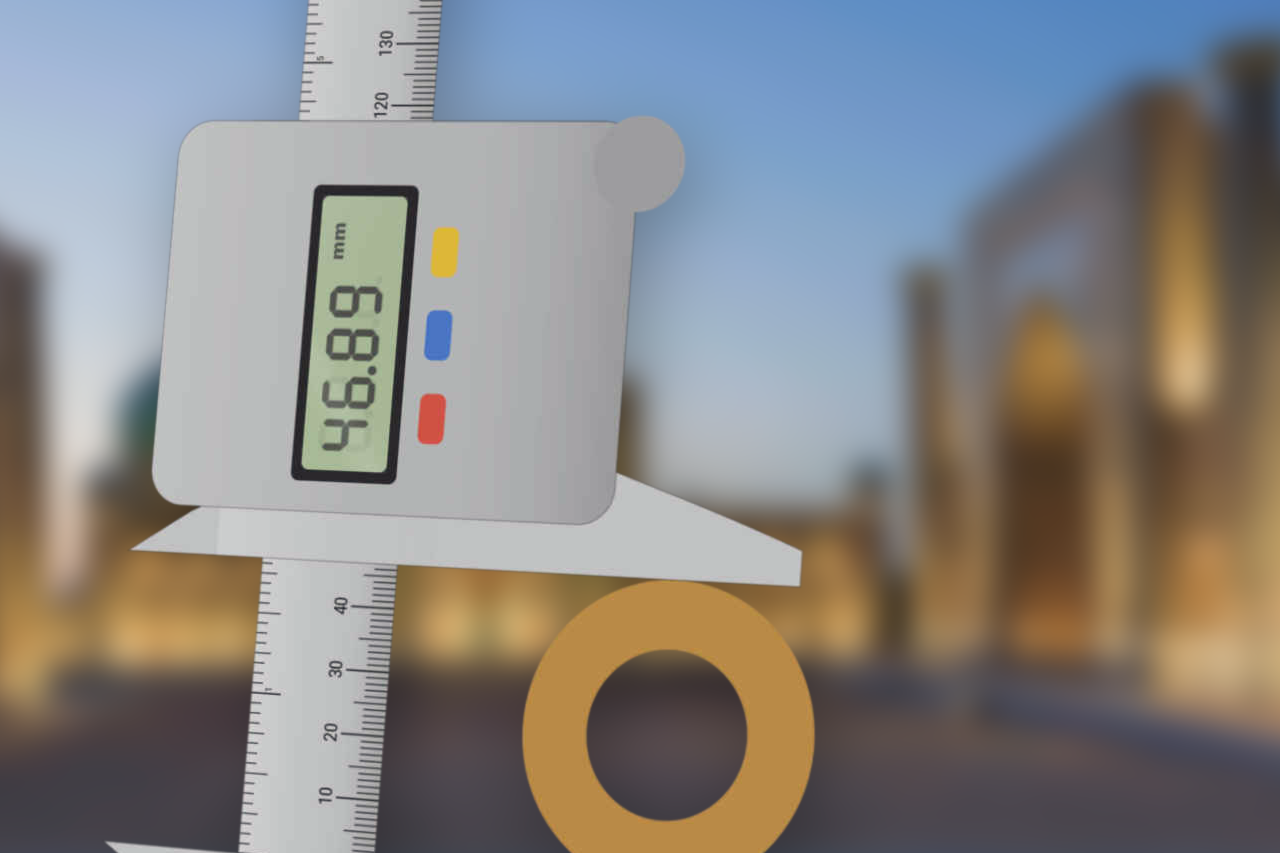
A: 46.89 mm
